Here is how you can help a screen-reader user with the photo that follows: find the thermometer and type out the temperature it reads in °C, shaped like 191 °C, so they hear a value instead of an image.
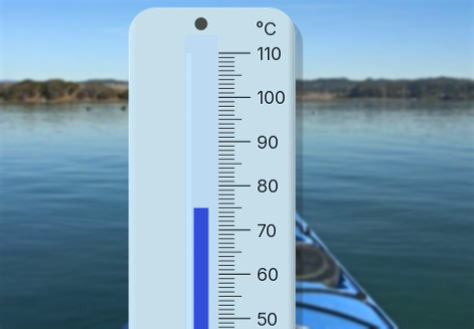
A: 75 °C
